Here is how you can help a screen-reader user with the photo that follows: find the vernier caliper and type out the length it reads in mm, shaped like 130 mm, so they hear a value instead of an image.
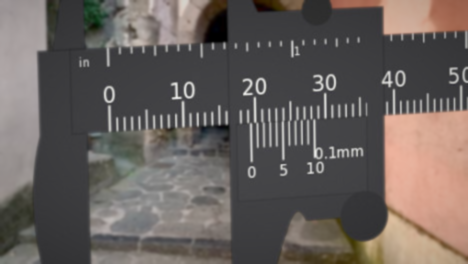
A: 19.4 mm
